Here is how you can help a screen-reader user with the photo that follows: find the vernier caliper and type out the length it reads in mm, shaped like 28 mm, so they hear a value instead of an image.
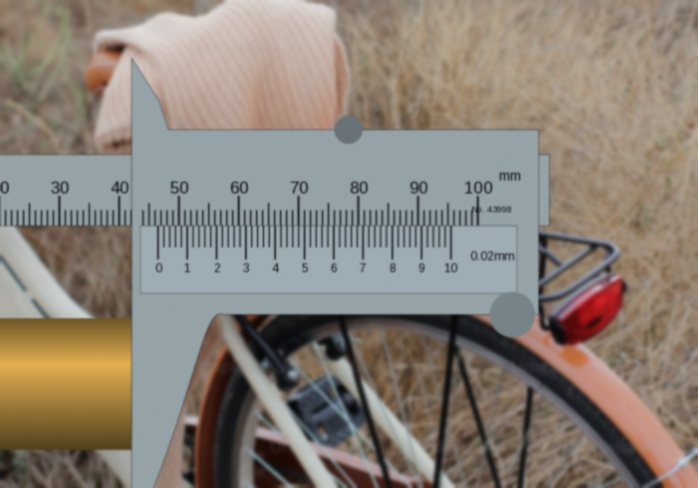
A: 46.5 mm
